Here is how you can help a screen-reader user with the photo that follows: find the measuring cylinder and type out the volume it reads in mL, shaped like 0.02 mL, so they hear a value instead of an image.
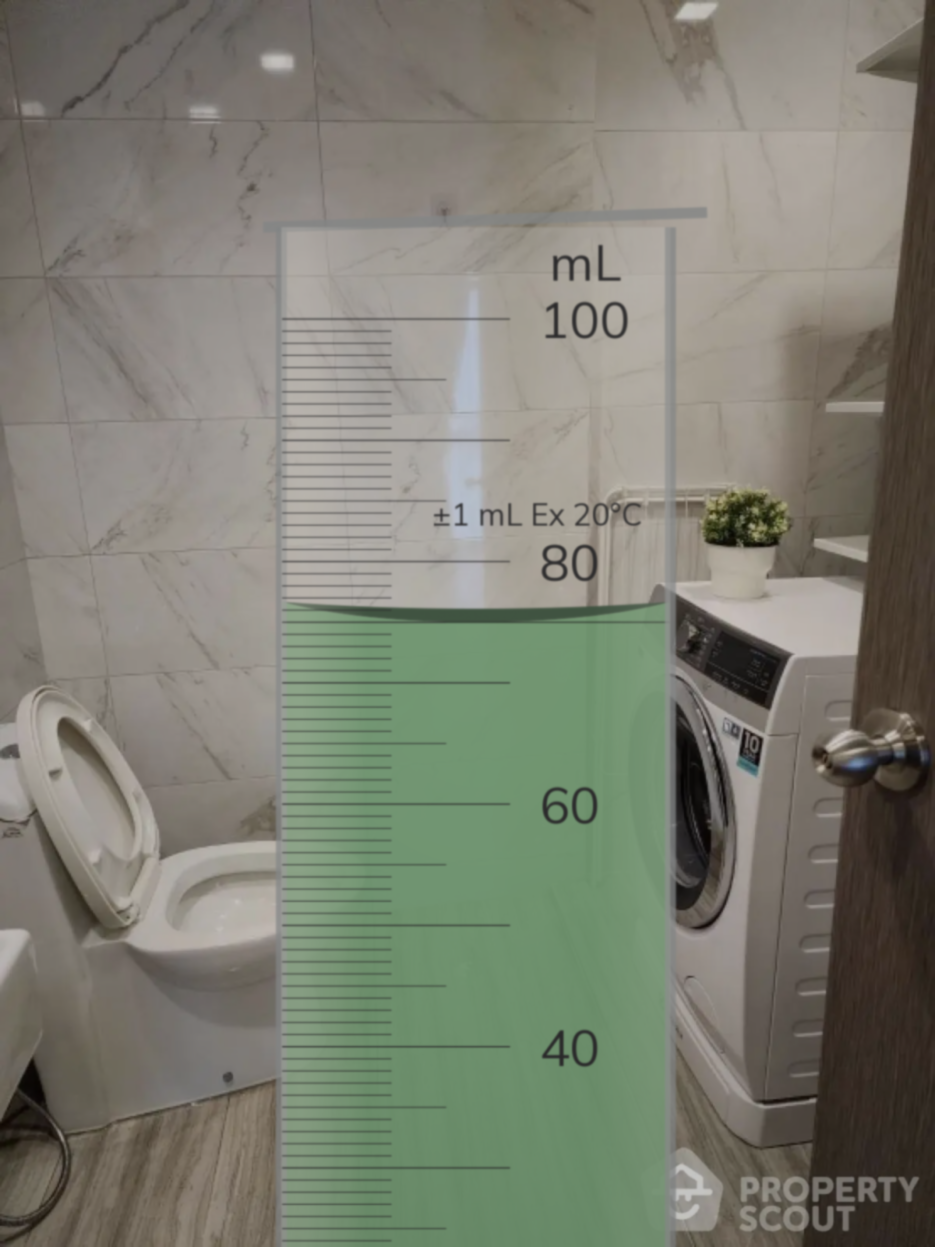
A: 75 mL
